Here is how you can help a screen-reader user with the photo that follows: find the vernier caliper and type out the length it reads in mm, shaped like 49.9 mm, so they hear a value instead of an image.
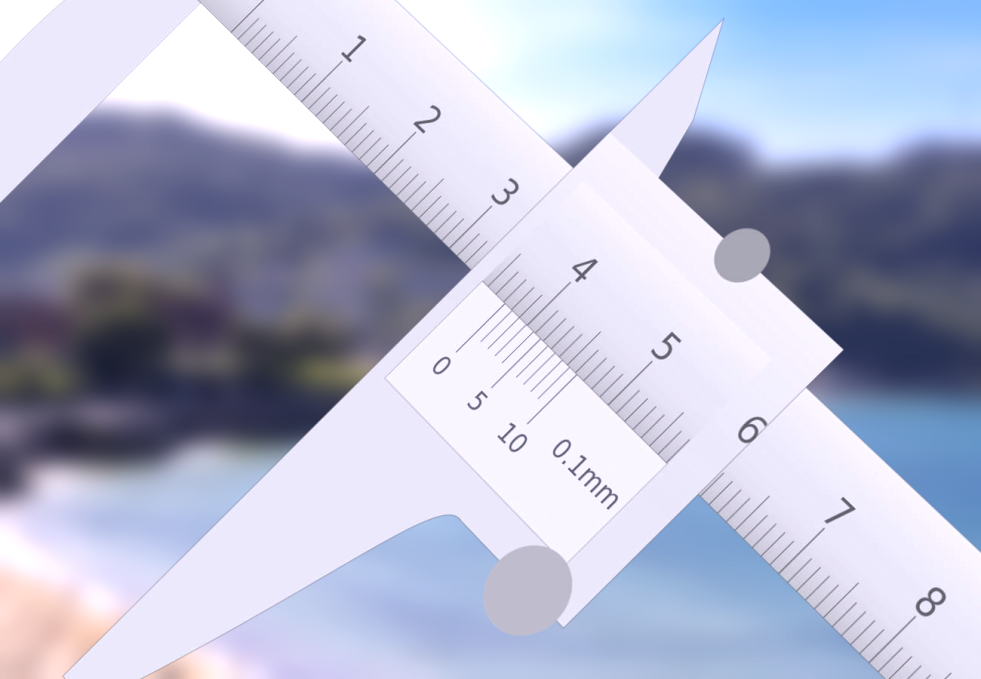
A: 37.2 mm
